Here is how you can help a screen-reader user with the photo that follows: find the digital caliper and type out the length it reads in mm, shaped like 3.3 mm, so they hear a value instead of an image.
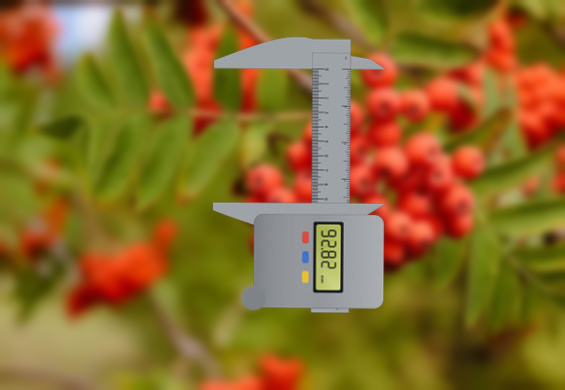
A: 92.82 mm
